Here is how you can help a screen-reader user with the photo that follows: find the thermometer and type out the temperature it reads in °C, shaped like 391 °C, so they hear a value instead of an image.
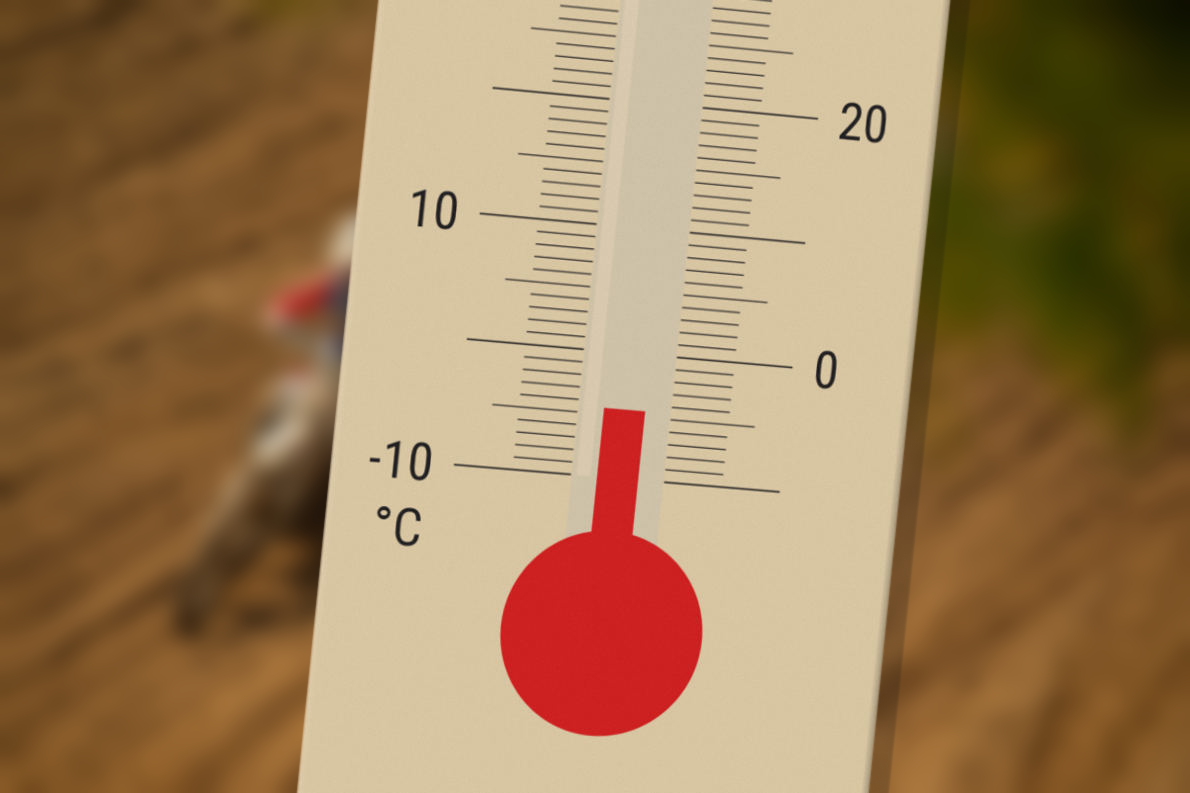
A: -4.5 °C
